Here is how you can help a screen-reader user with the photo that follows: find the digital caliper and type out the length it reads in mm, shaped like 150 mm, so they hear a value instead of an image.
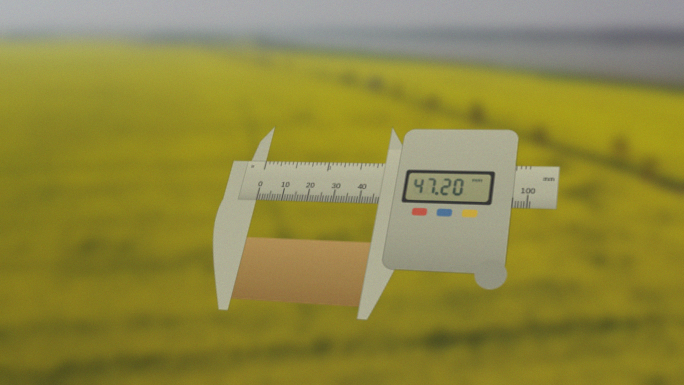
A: 47.20 mm
